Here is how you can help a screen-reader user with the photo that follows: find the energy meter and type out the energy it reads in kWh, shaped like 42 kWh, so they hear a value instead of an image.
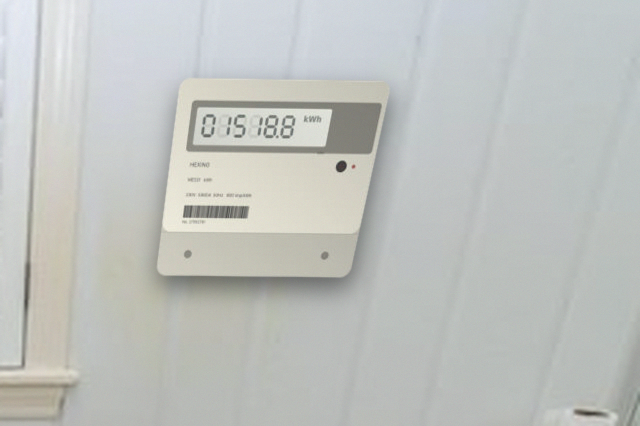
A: 1518.8 kWh
